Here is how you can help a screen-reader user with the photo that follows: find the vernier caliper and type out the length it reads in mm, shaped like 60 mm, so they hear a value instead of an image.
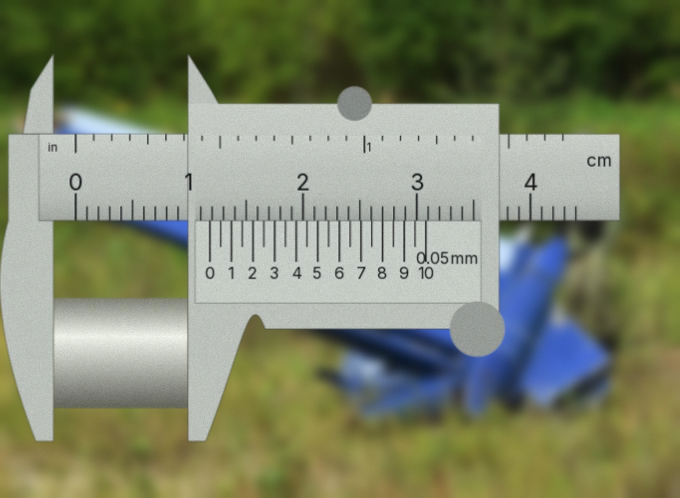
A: 11.8 mm
